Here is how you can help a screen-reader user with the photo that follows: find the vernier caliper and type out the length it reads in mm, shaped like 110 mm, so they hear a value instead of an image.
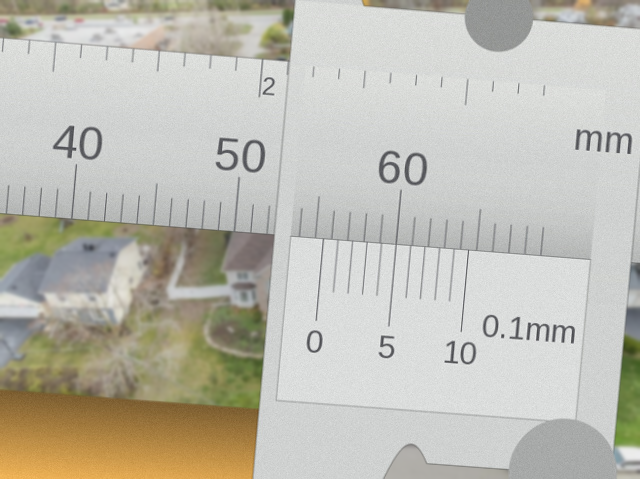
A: 55.5 mm
